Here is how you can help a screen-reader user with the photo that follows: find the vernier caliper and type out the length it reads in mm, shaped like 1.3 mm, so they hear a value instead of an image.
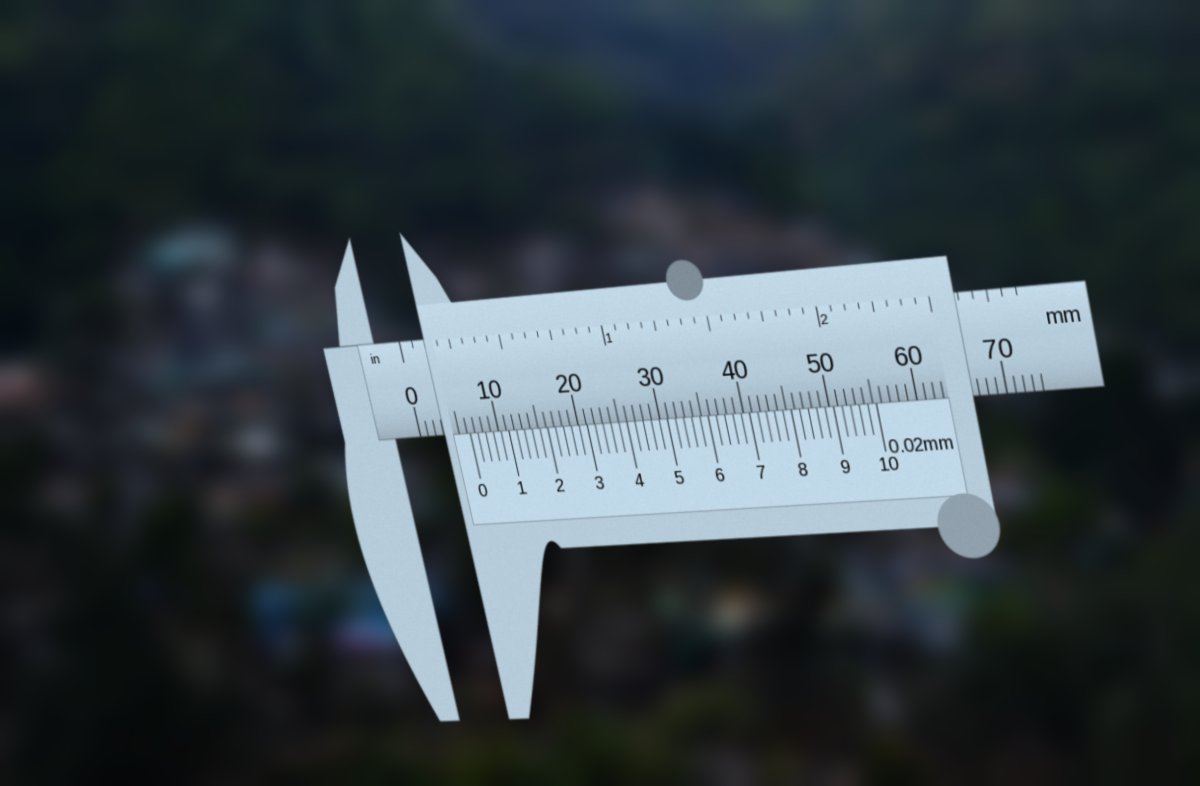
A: 6.4 mm
